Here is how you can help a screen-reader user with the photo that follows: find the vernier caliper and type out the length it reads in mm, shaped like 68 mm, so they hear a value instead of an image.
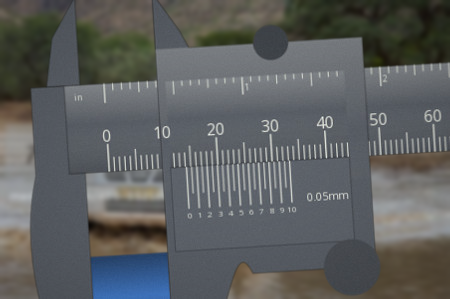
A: 14.2 mm
